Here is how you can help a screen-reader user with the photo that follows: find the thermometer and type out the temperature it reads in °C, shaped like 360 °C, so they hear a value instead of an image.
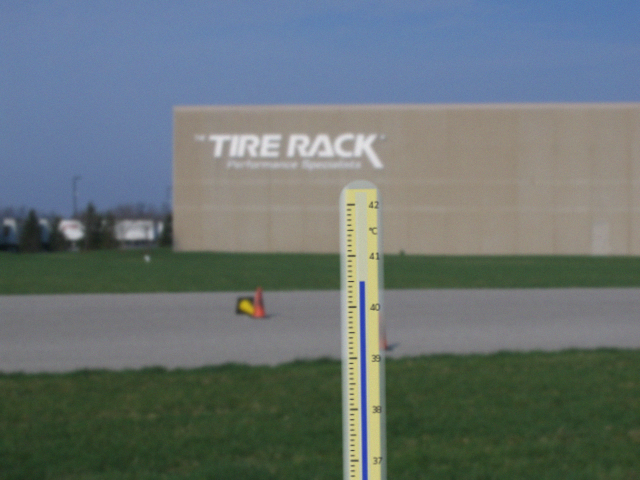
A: 40.5 °C
